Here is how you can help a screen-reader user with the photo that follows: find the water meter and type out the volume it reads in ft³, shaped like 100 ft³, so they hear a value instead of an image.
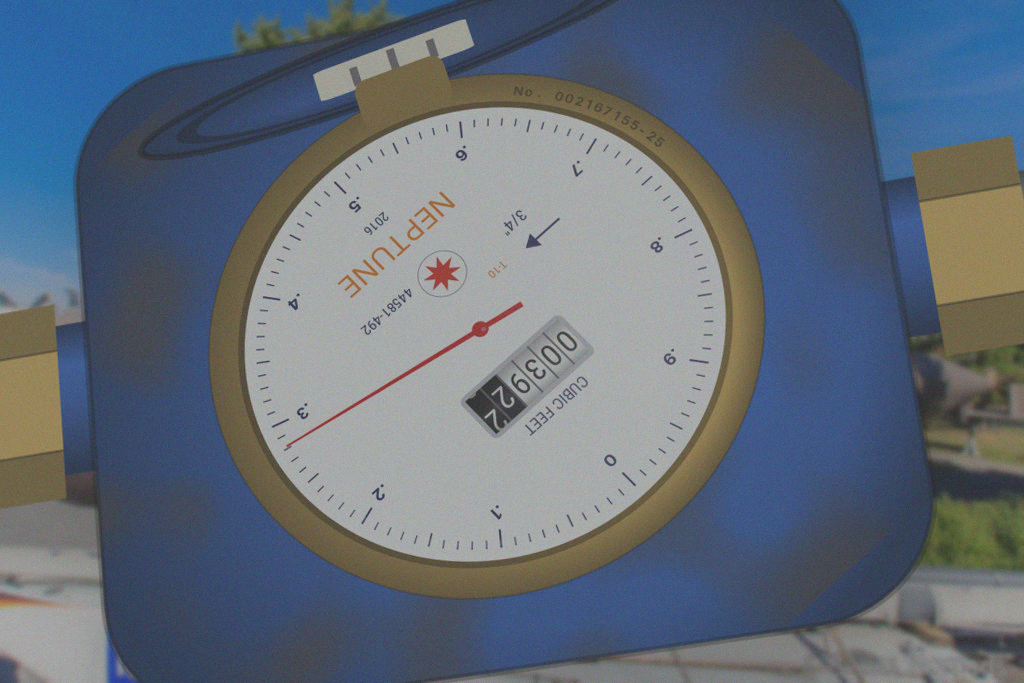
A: 3922.28 ft³
